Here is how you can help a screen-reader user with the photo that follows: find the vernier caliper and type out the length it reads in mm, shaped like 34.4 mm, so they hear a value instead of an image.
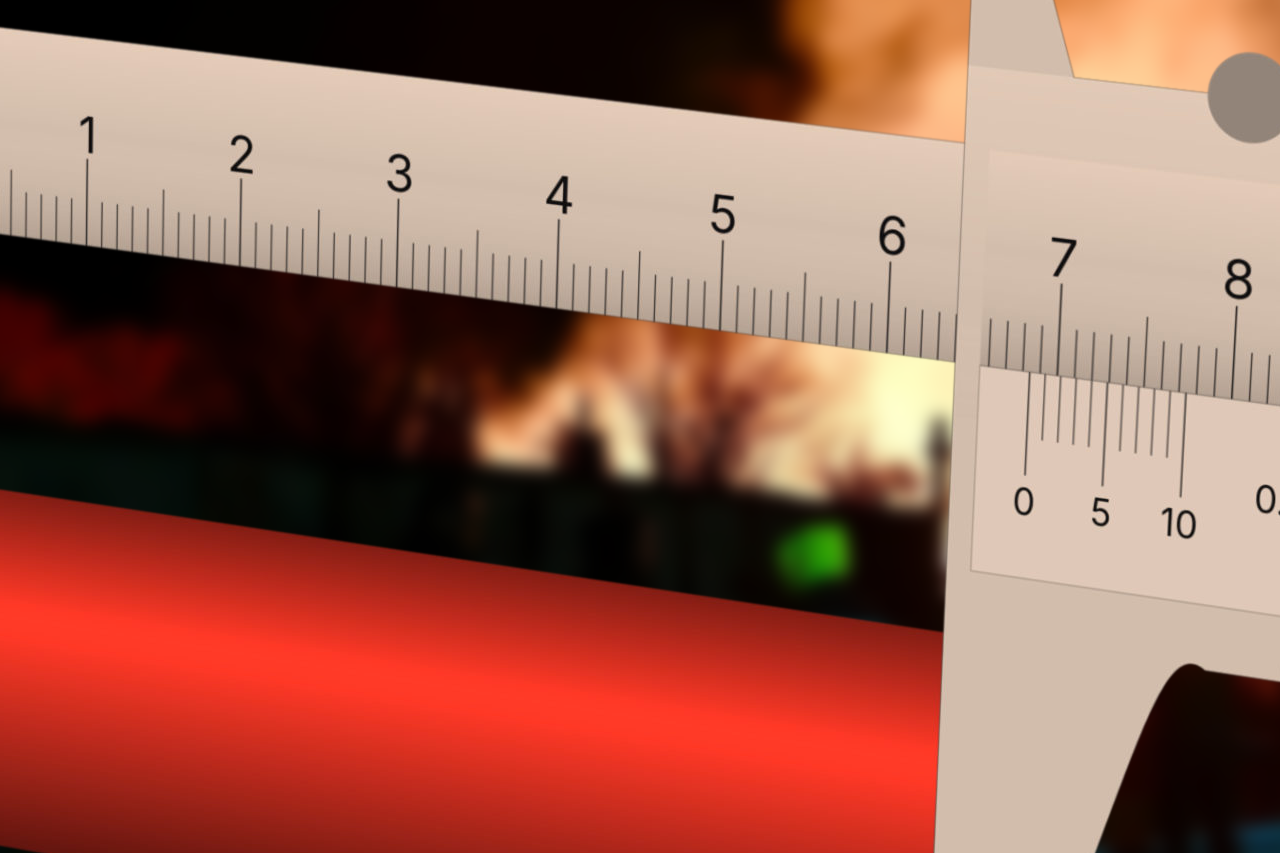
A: 68.4 mm
